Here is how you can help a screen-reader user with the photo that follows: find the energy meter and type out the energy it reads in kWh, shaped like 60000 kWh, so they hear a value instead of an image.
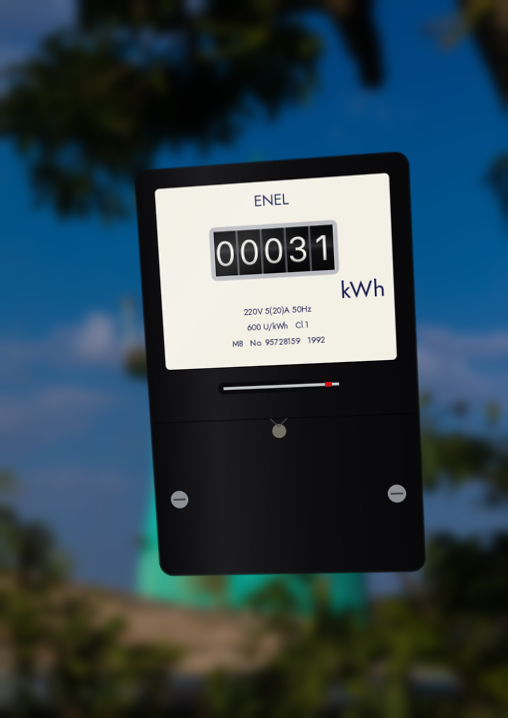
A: 31 kWh
